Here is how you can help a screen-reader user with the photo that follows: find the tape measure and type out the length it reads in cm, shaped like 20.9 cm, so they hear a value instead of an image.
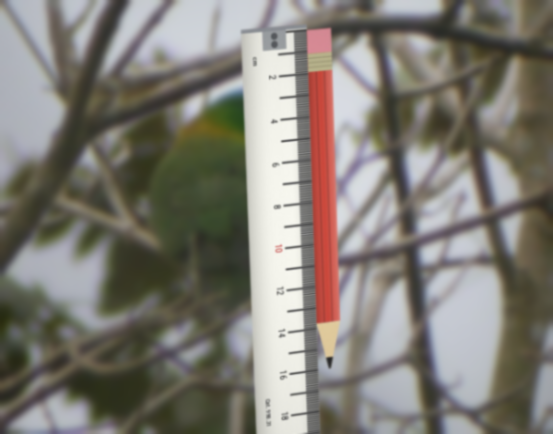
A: 16 cm
